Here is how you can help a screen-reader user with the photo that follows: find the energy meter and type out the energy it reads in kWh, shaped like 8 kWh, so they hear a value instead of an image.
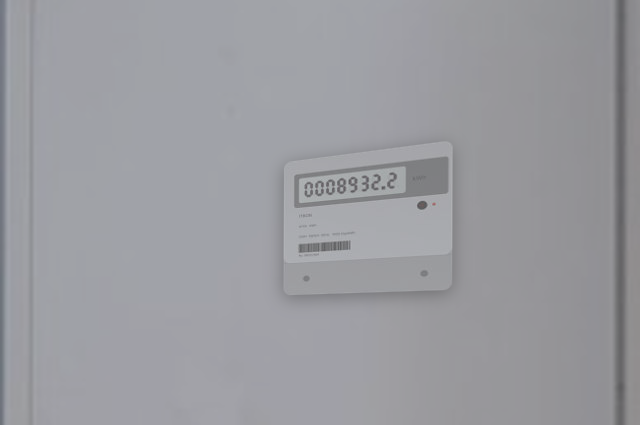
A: 8932.2 kWh
